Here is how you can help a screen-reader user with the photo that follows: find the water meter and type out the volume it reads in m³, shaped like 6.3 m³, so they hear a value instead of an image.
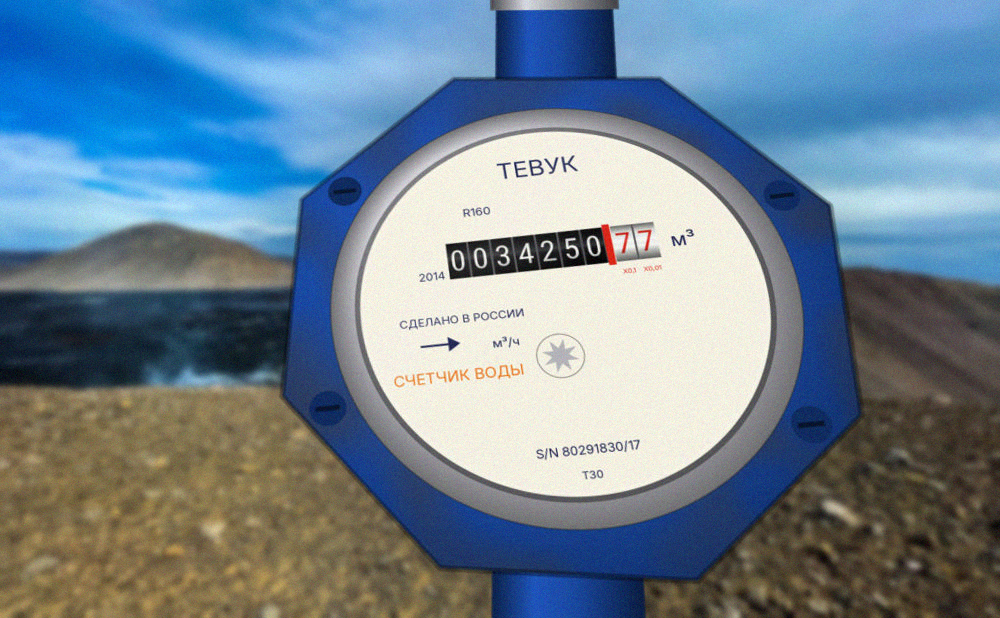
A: 34250.77 m³
